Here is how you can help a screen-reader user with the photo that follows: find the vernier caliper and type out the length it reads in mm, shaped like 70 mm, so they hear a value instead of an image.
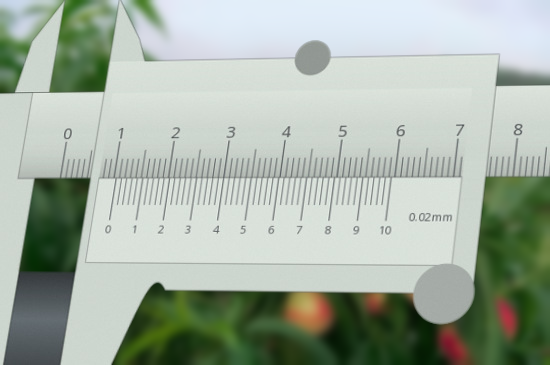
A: 10.4 mm
